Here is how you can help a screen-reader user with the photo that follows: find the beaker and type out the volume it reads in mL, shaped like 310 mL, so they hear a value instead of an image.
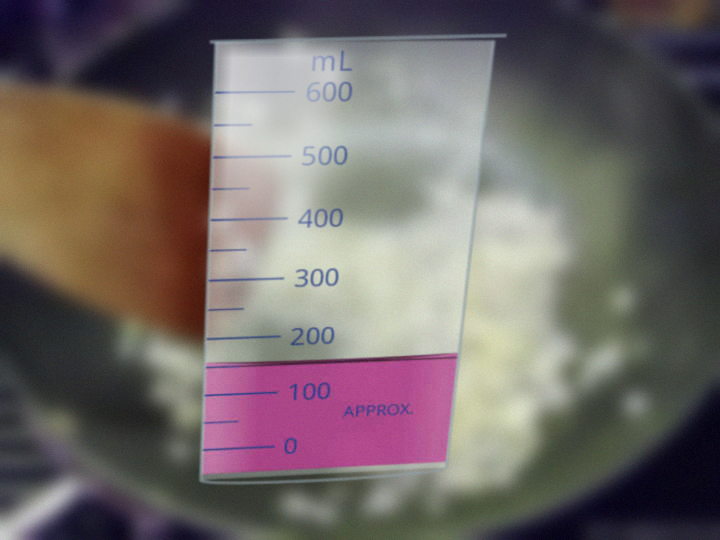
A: 150 mL
